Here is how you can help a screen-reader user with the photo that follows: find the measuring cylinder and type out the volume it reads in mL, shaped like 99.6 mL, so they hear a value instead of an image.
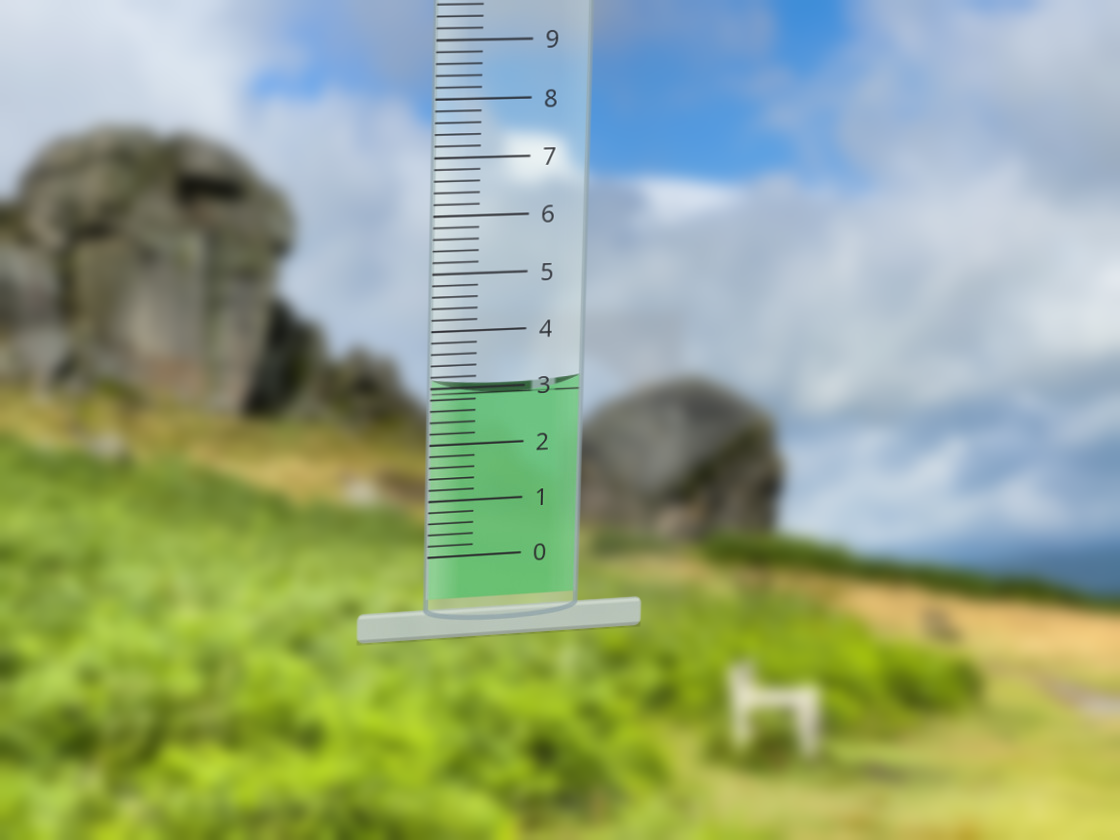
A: 2.9 mL
